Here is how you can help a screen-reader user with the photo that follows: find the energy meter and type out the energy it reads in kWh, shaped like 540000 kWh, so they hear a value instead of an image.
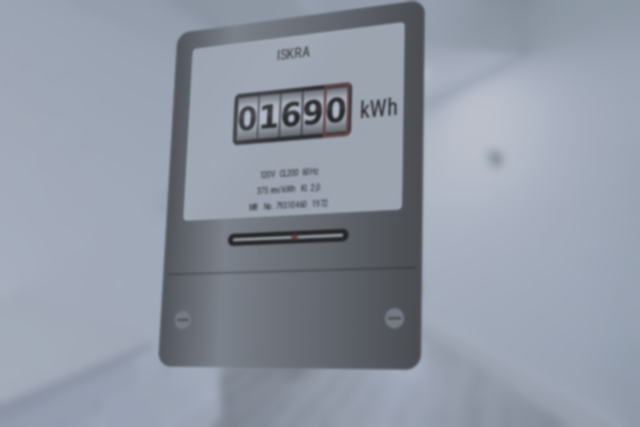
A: 169.0 kWh
